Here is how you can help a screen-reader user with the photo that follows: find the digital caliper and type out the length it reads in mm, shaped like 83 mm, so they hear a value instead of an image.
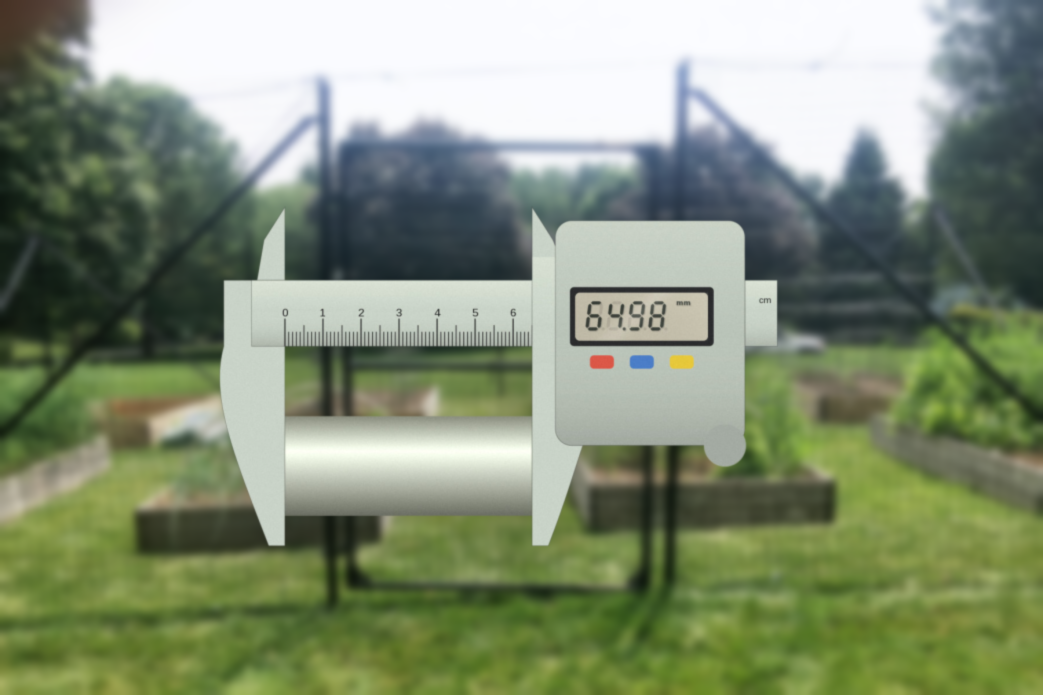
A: 64.98 mm
